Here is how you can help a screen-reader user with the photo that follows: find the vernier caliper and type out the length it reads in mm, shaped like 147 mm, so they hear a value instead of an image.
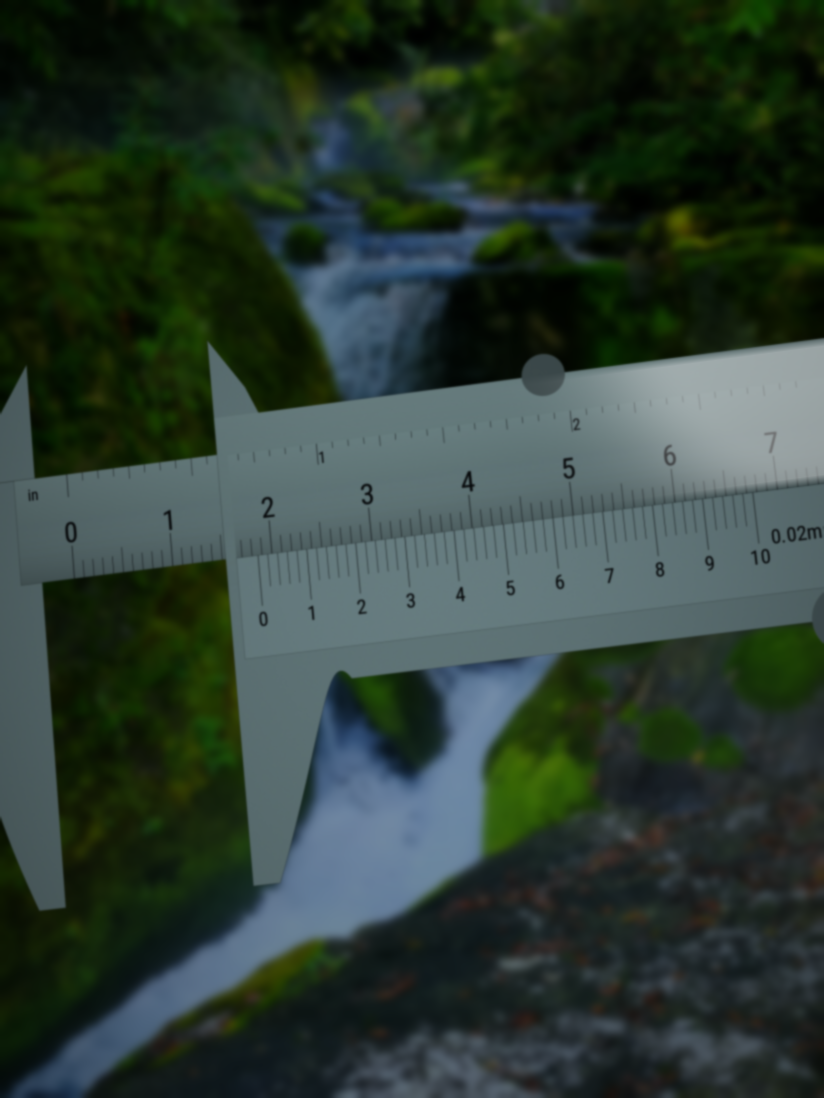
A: 18.6 mm
